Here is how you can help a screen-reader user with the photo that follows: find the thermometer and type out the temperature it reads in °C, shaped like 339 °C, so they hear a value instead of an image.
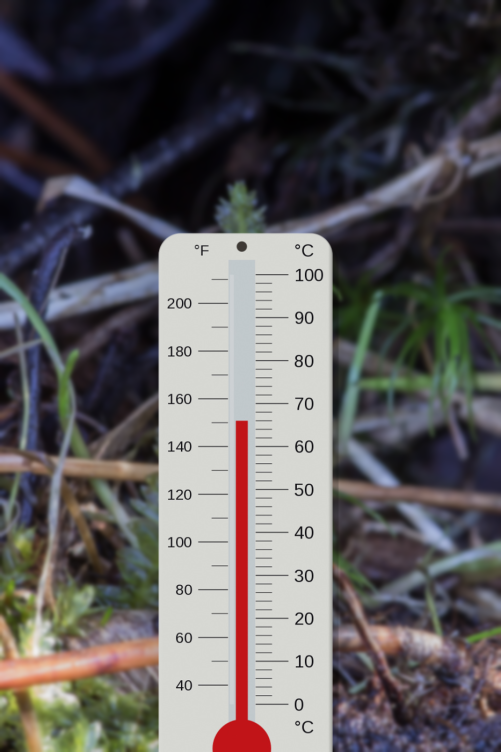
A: 66 °C
